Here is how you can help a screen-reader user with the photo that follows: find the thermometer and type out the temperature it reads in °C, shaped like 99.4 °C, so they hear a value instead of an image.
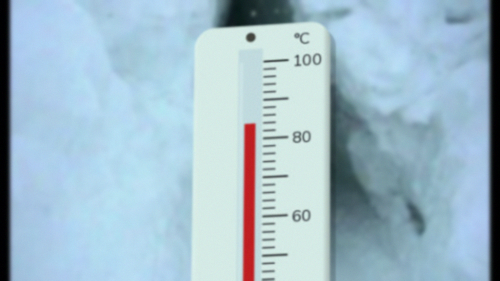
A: 84 °C
